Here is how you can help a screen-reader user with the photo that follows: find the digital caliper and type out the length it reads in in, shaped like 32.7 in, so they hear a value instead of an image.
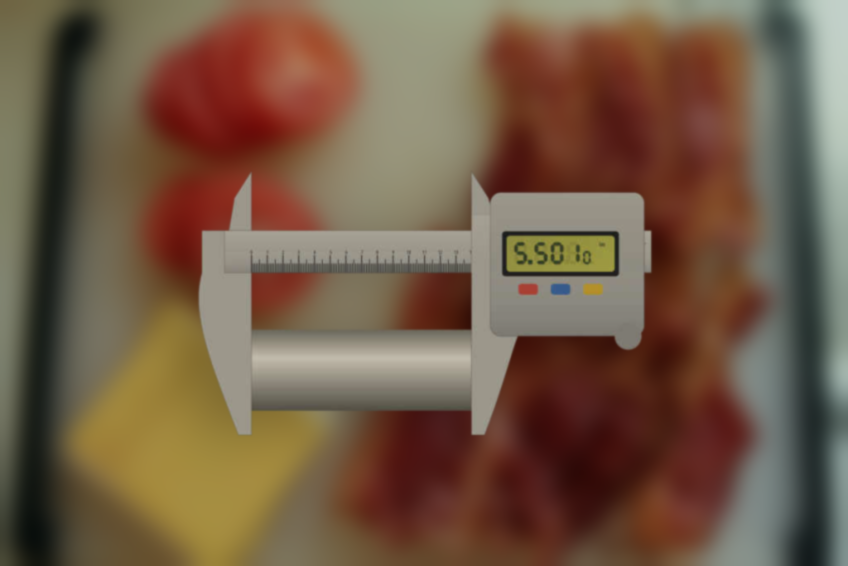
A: 5.5010 in
